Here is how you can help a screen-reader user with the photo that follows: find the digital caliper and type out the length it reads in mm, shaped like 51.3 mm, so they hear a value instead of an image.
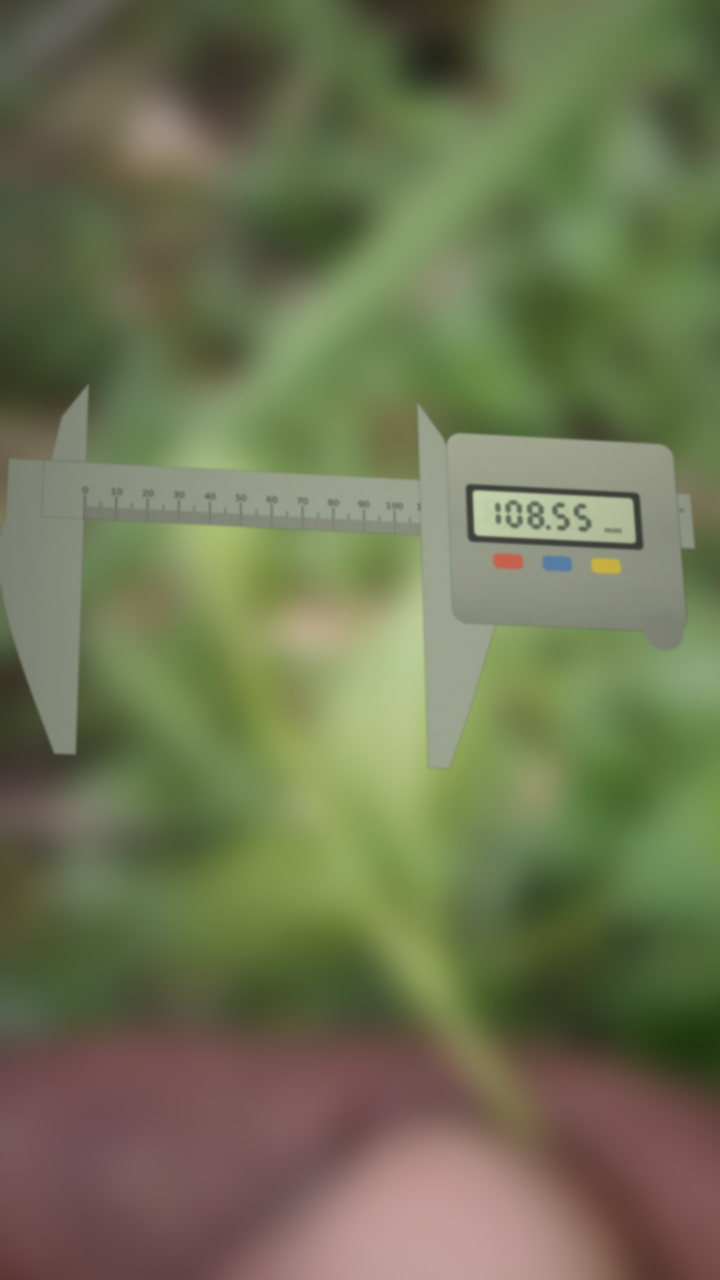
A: 108.55 mm
